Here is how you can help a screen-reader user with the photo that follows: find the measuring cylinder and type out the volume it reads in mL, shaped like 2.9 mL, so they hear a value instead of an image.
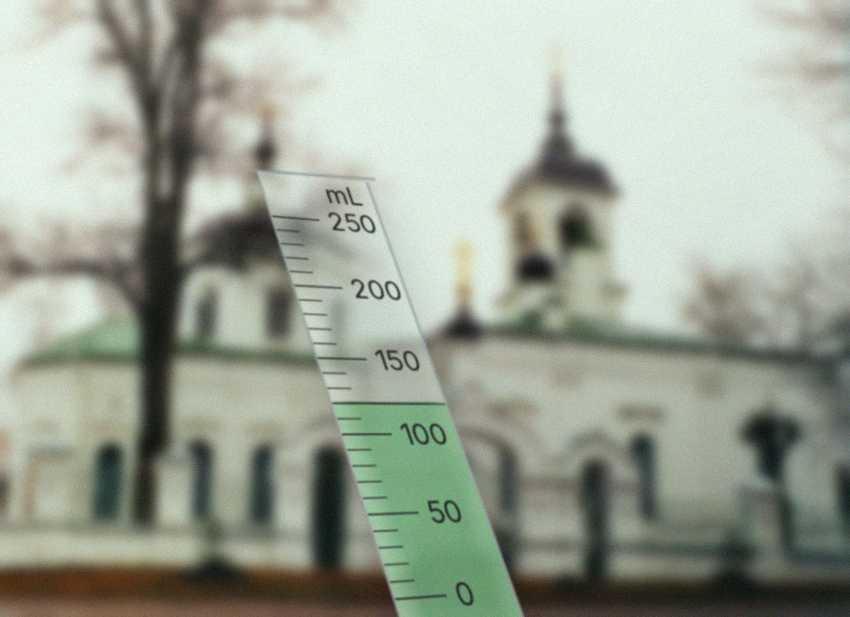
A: 120 mL
